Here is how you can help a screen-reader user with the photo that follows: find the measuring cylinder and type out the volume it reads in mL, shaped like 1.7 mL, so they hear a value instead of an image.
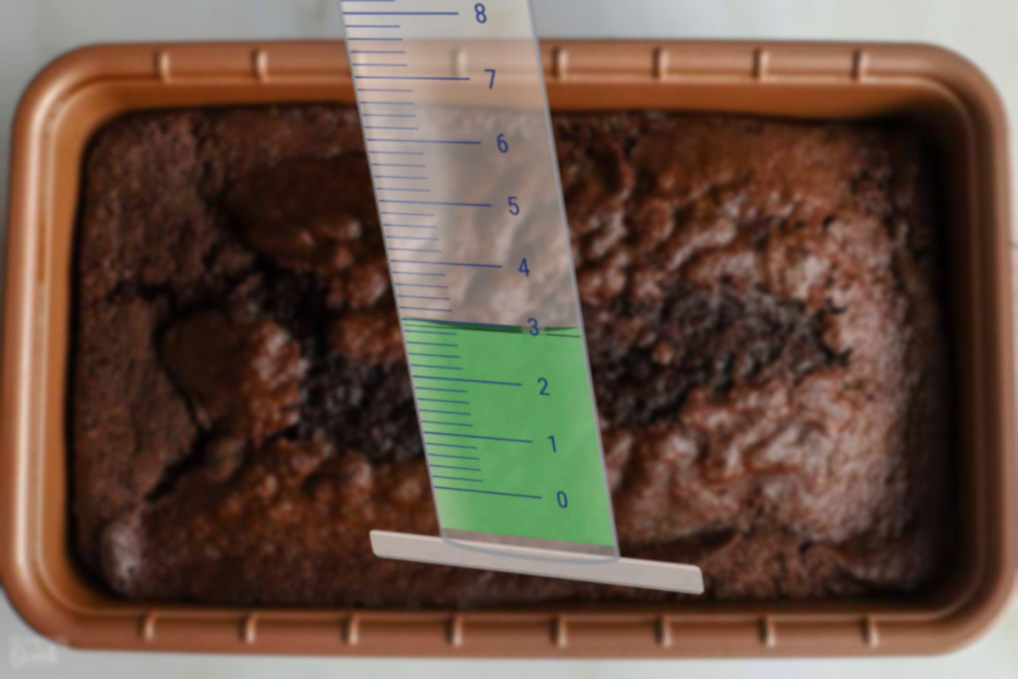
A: 2.9 mL
